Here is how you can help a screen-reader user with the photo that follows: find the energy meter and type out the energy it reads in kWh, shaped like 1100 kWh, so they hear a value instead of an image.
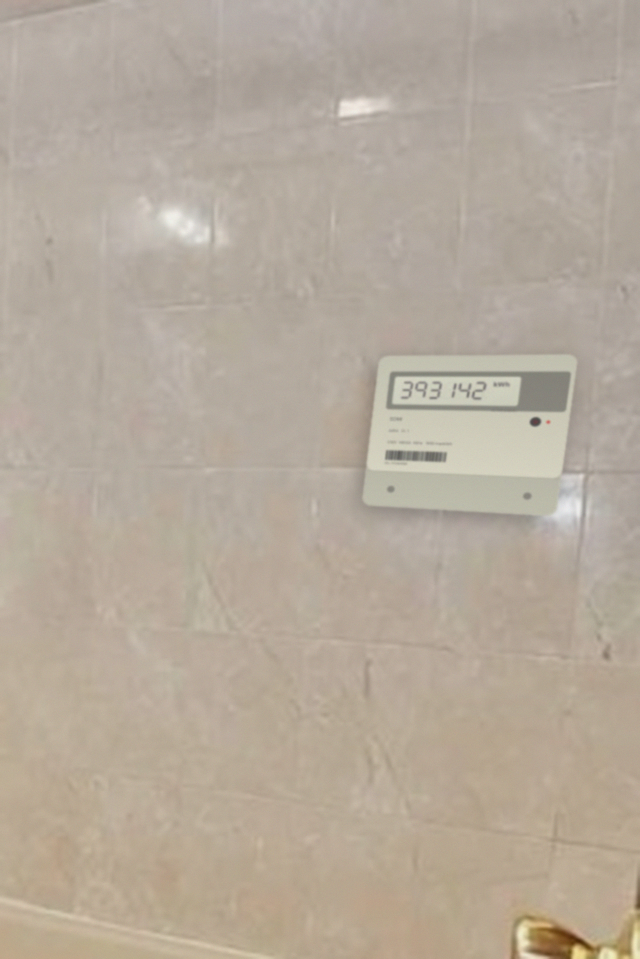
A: 393142 kWh
